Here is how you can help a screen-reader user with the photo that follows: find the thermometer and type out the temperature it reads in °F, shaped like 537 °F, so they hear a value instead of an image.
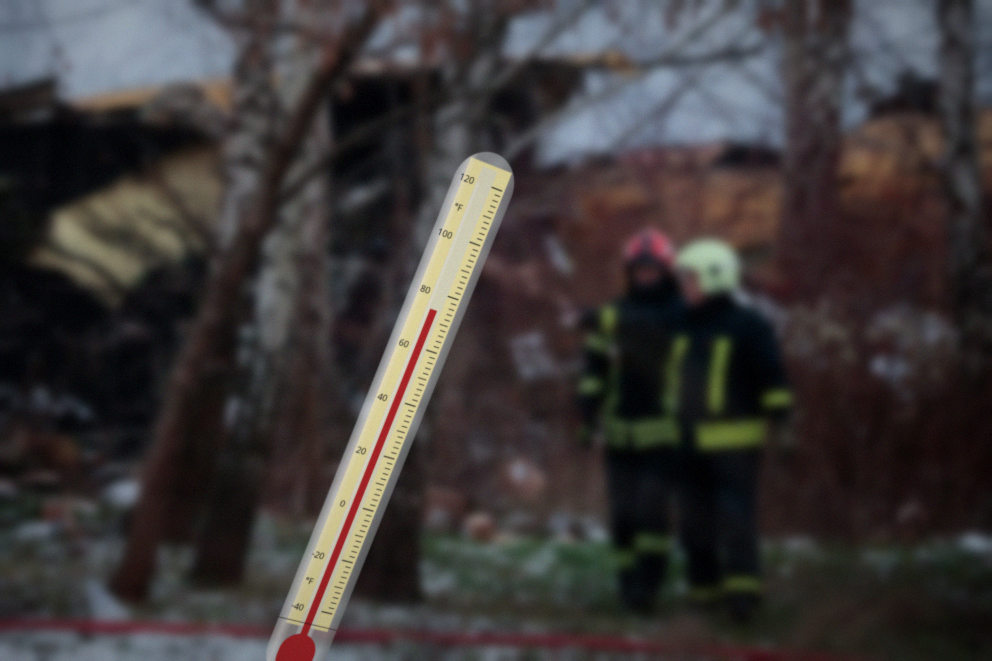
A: 74 °F
